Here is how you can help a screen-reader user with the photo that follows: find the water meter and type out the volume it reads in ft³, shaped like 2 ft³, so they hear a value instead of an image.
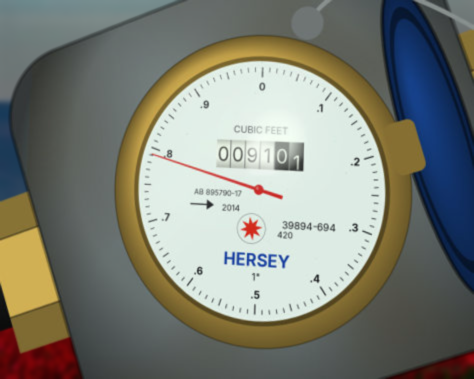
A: 9100.79 ft³
